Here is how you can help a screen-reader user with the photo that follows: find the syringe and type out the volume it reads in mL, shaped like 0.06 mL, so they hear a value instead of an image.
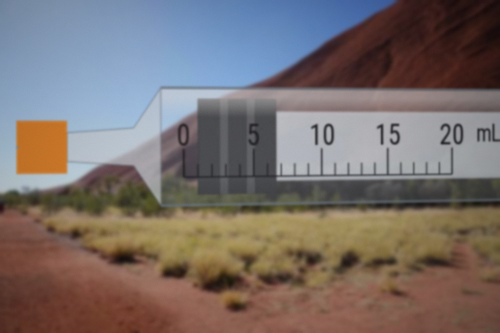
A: 1 mL
